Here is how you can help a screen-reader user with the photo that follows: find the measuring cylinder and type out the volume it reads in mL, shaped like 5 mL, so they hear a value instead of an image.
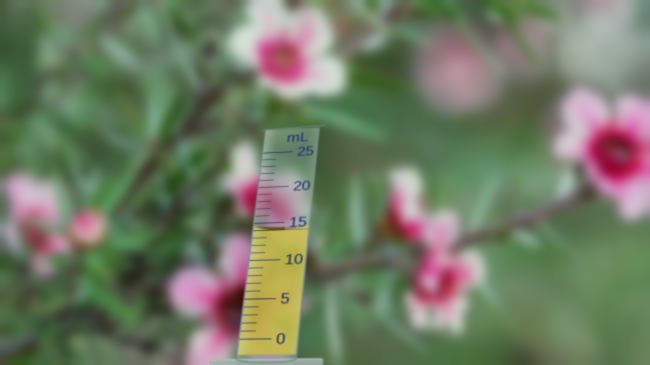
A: 14 mL
